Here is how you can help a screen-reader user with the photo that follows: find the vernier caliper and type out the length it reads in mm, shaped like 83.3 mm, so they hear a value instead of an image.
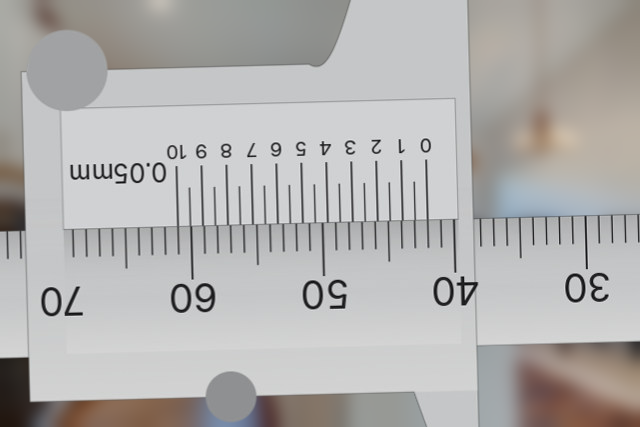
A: 42.0 mm
